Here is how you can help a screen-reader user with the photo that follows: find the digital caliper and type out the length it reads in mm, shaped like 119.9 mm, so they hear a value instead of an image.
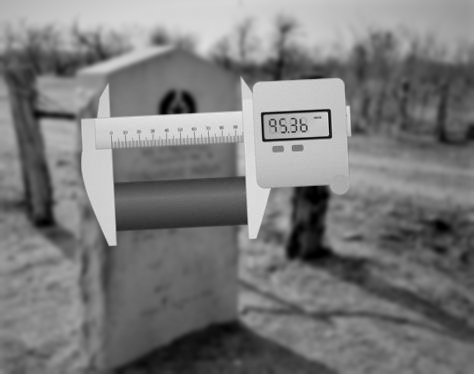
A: 95.36 mm
